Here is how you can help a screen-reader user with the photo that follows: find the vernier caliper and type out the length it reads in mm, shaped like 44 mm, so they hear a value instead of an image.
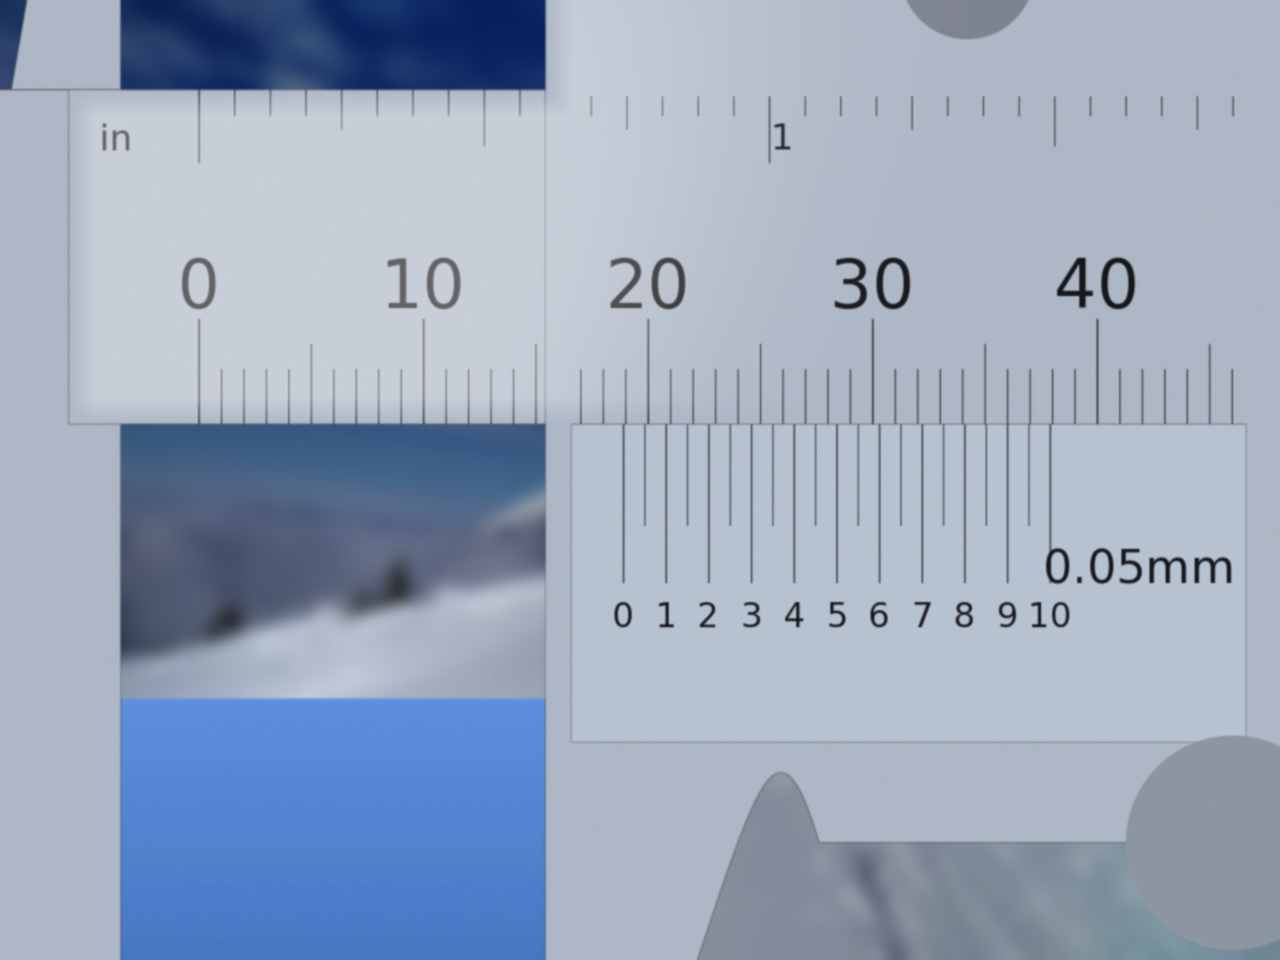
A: 18.9 mm
